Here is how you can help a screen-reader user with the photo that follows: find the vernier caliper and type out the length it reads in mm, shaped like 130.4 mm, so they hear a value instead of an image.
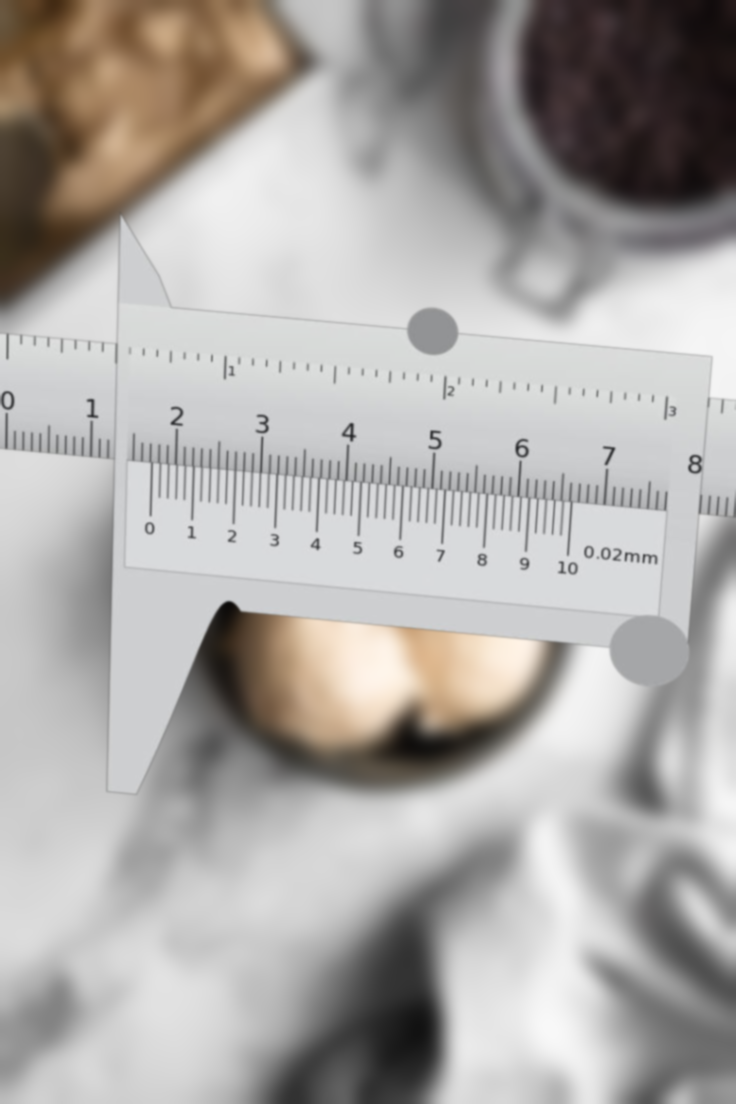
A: 17.2 mm
